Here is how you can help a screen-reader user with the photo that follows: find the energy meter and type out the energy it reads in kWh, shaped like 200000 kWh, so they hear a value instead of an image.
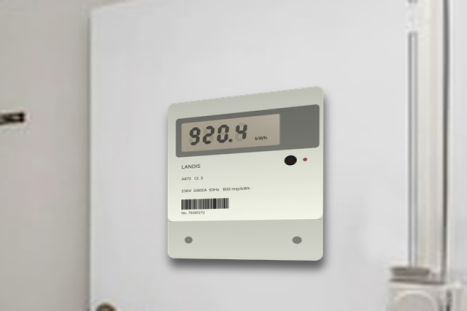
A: 920.4 kWh
